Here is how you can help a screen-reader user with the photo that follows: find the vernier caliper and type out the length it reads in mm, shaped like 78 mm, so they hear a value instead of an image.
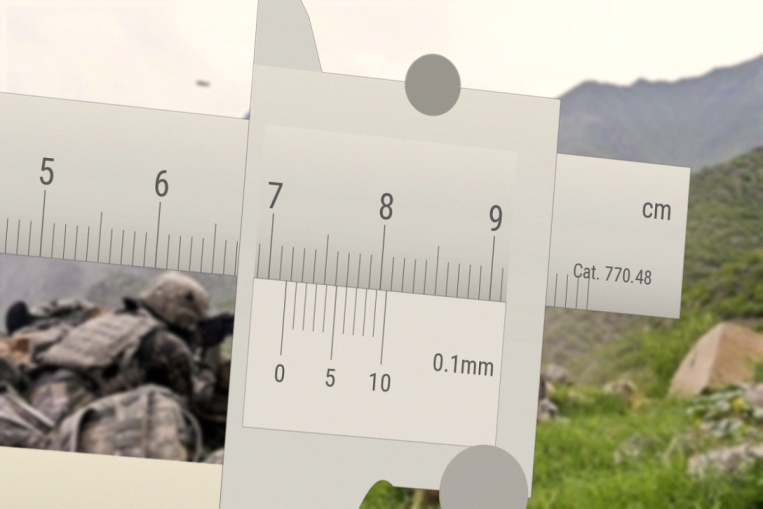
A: 71.6 mm
